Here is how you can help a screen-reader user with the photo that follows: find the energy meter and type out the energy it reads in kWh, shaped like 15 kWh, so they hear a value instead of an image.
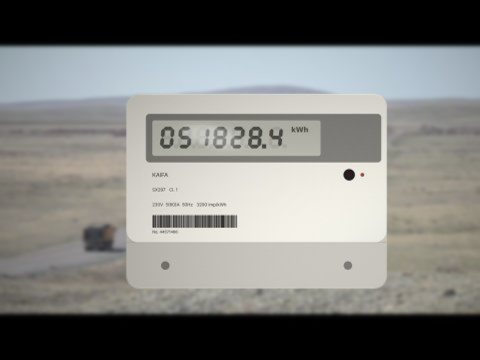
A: 51828.4 kWh
